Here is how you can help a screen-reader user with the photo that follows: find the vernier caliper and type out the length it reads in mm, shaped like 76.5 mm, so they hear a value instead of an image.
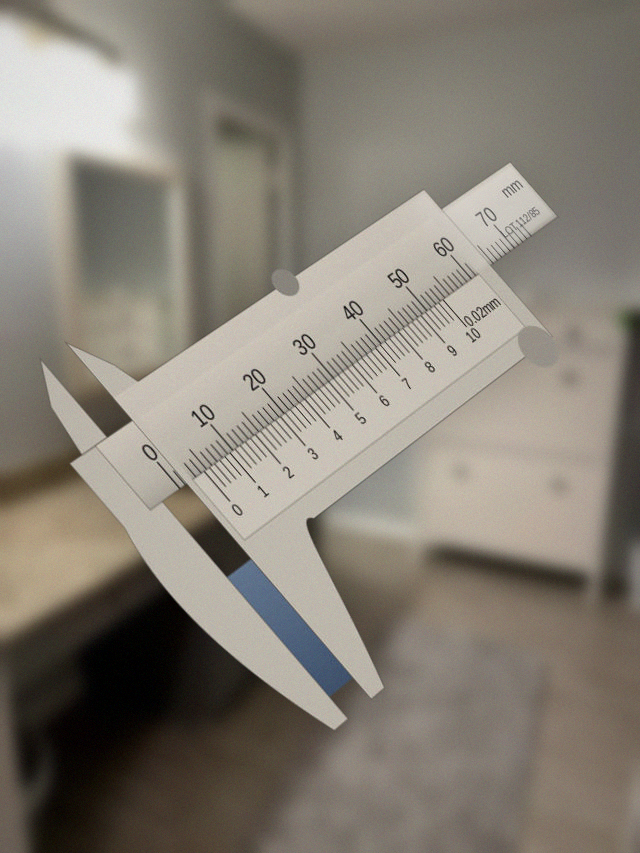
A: 4.5 mm
